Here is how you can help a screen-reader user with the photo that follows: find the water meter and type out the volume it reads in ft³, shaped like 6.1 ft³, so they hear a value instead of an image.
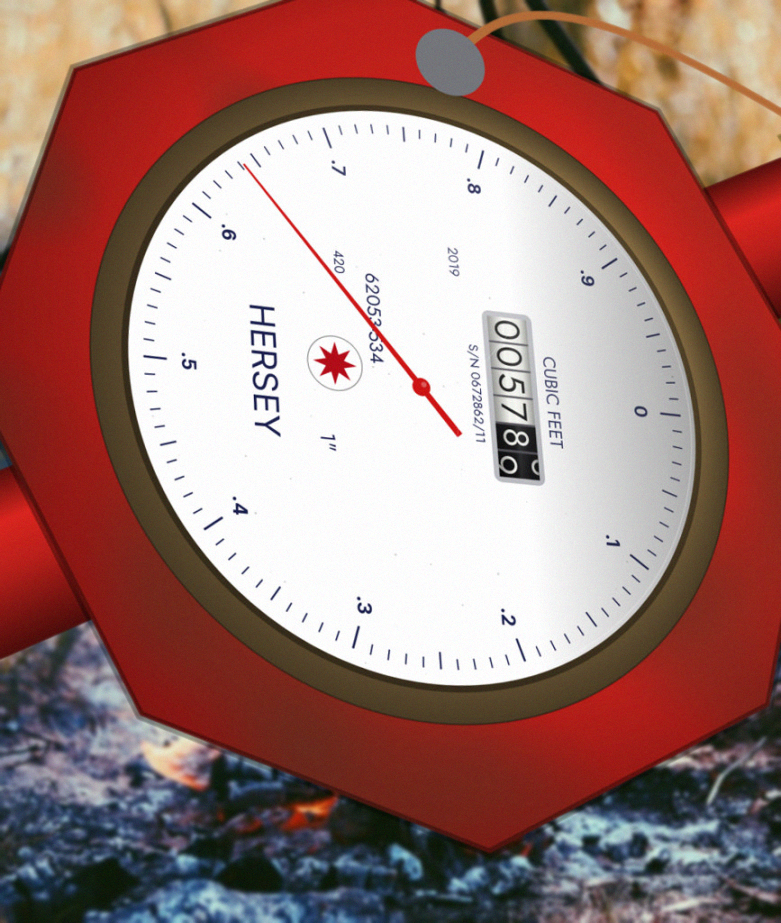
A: 5788.64 ft³
